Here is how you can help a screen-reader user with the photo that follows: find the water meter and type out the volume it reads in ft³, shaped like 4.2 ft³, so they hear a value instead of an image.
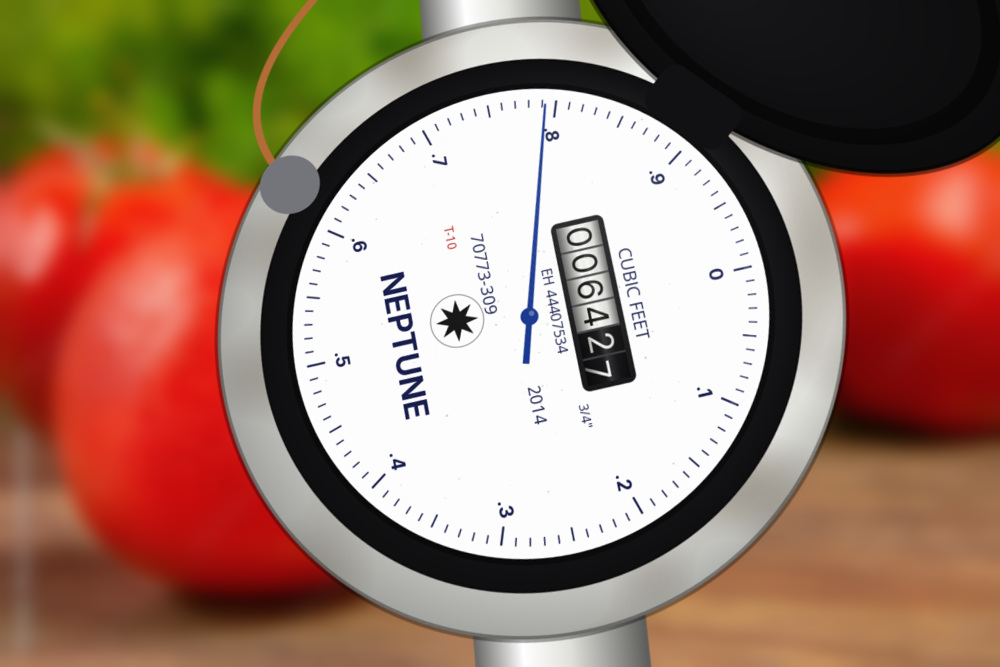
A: 6426.79 ft³
